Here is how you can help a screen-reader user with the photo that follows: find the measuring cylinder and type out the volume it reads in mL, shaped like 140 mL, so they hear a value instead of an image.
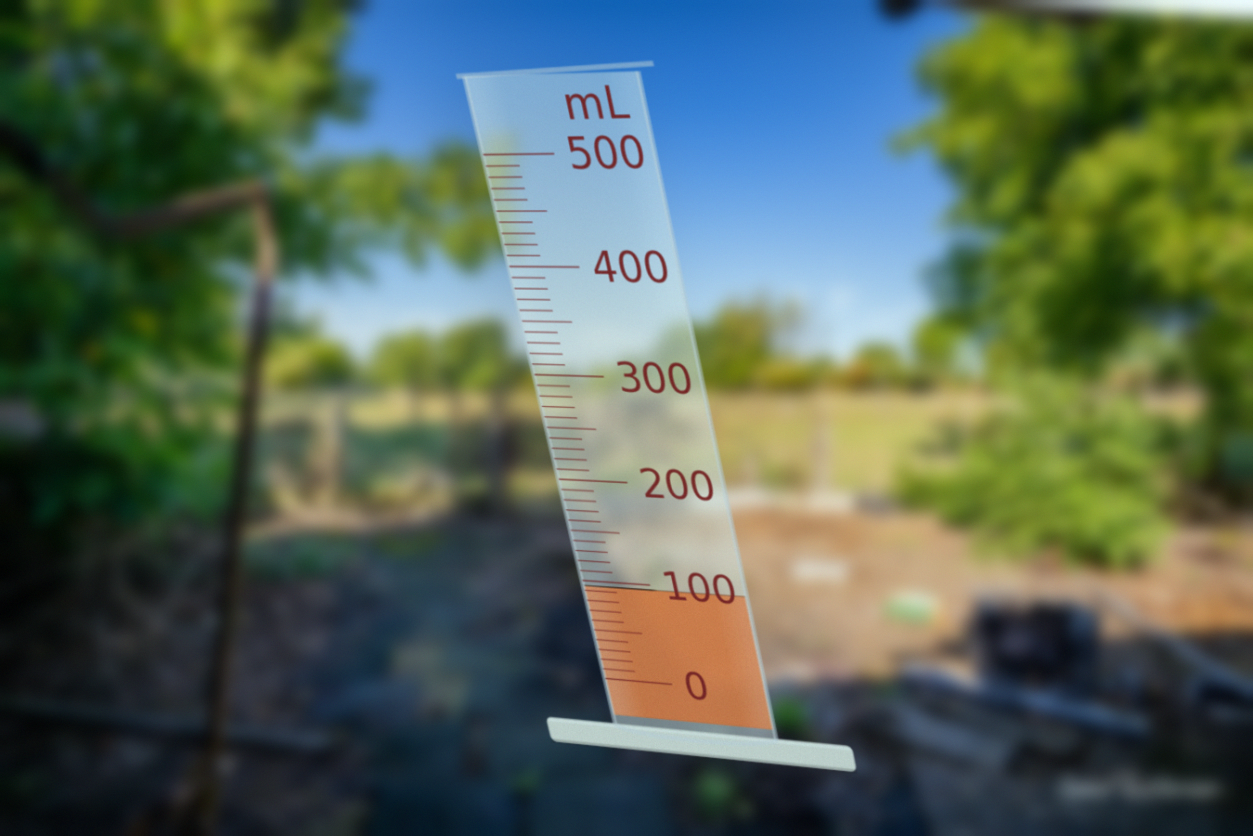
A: 95 mL
